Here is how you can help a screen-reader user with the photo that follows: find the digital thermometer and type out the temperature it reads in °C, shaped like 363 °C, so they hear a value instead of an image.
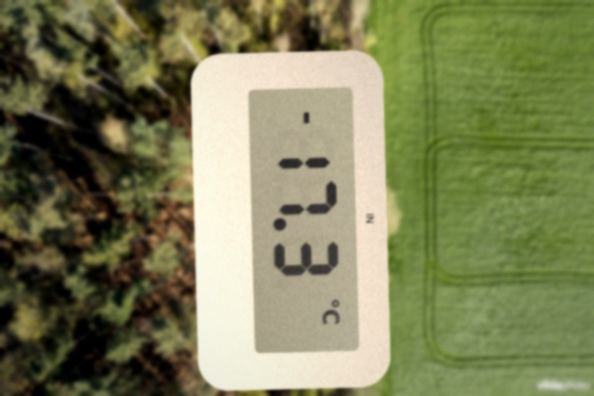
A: -17.3 °C
